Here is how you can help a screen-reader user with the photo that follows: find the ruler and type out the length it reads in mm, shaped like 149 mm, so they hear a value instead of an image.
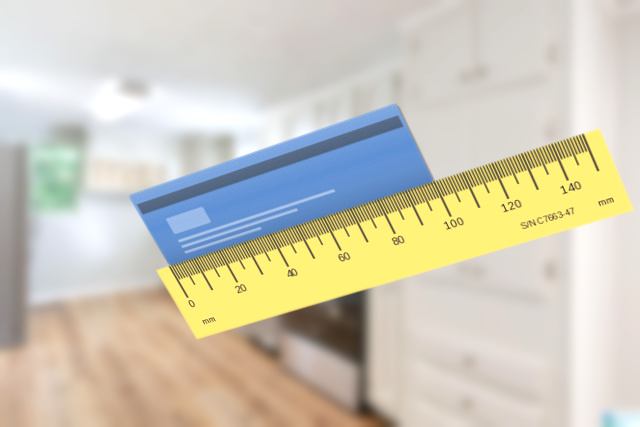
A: 100 mm
